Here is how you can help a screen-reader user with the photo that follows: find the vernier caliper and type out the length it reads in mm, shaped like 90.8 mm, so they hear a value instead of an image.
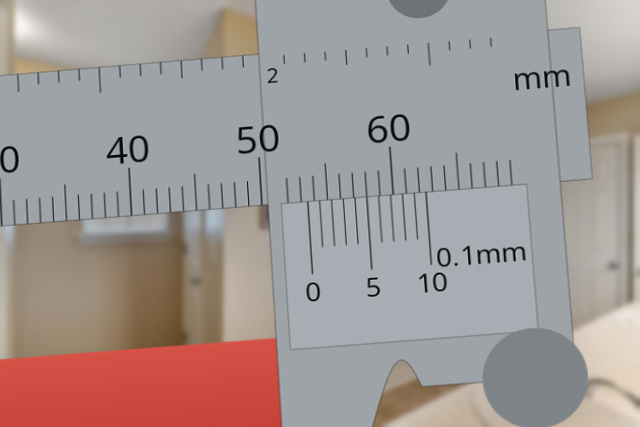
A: 53.5 mm
